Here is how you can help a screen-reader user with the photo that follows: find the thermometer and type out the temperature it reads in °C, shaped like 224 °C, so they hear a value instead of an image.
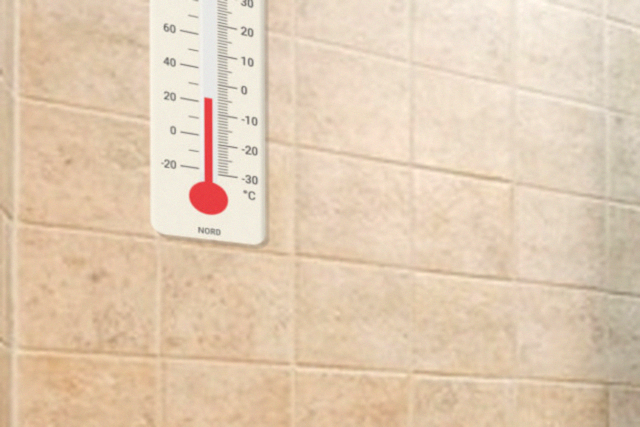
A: -5 °C
